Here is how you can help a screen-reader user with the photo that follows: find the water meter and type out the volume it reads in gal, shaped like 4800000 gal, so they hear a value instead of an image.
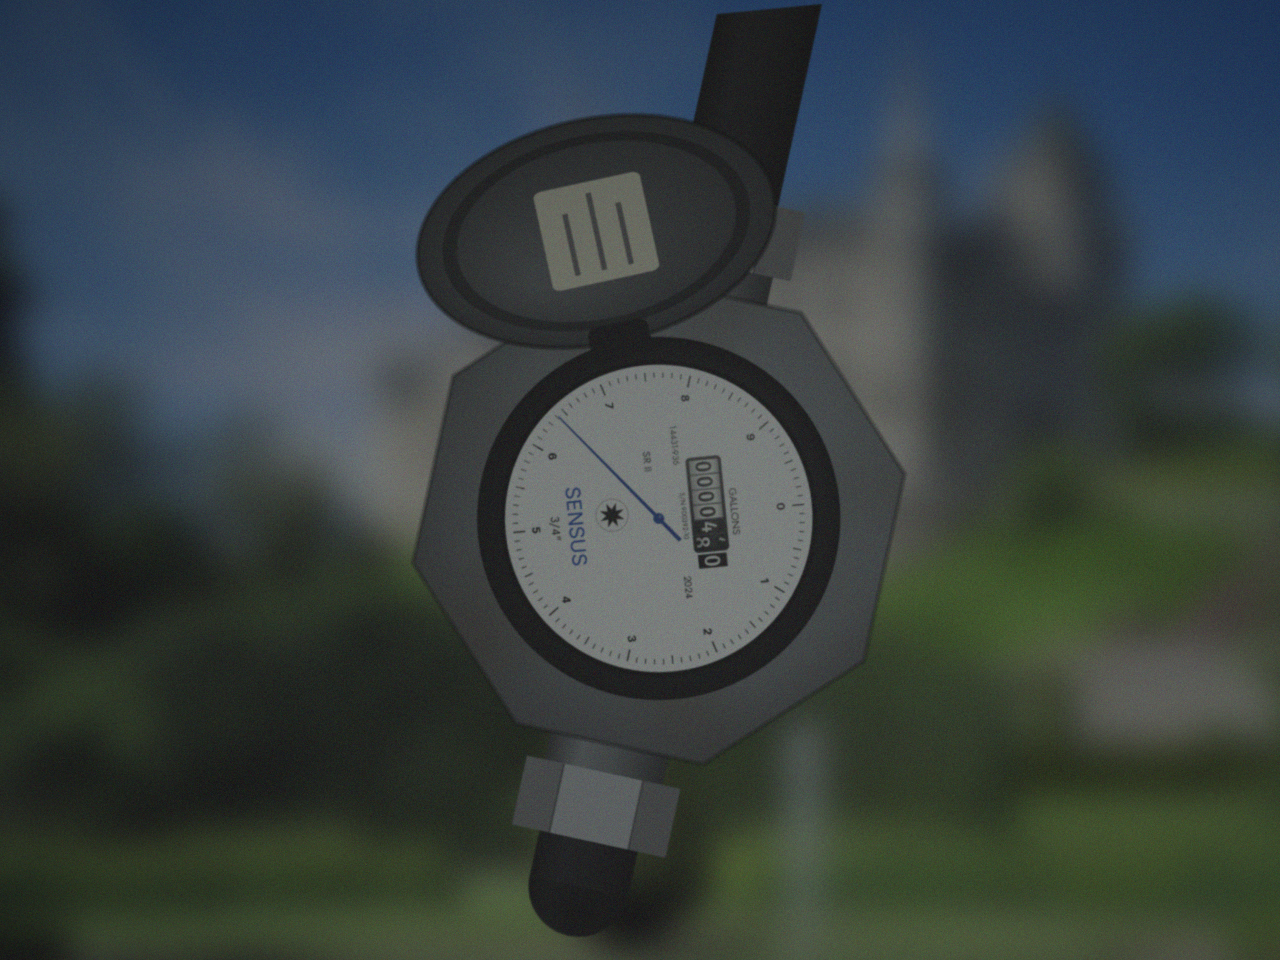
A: 476.4 gal
